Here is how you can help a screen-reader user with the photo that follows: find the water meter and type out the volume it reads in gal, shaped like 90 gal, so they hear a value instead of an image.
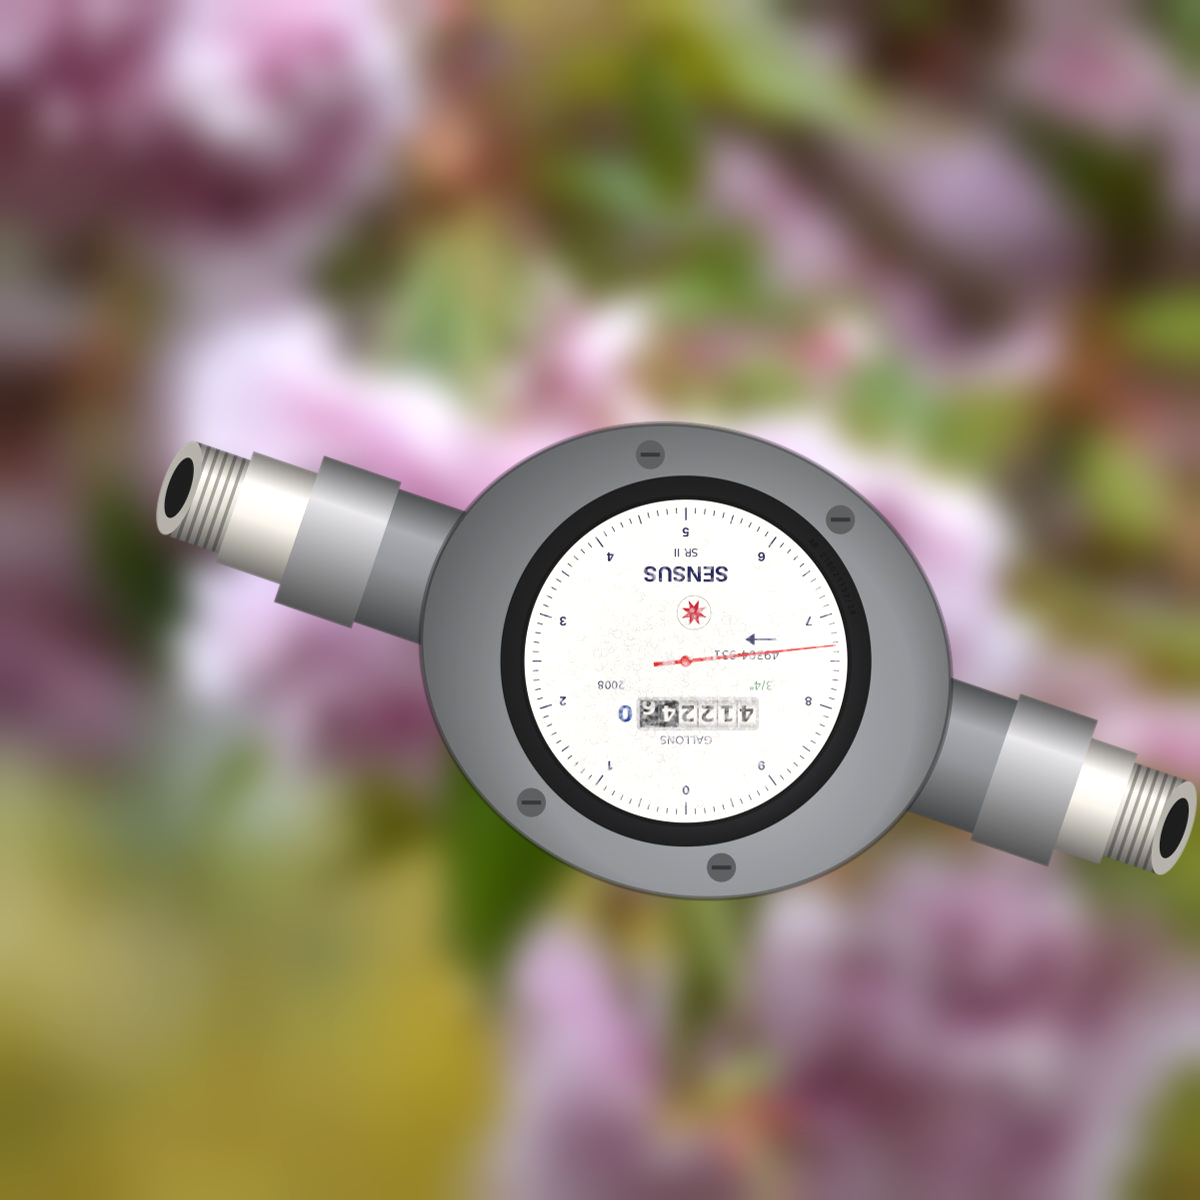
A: 4122457.3 gal
